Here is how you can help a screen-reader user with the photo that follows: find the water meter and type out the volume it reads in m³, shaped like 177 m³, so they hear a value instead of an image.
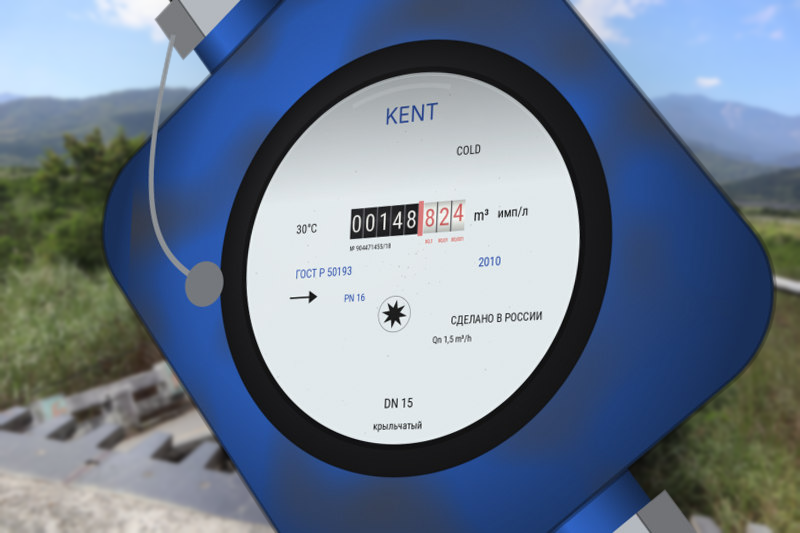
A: 148.824 m³
